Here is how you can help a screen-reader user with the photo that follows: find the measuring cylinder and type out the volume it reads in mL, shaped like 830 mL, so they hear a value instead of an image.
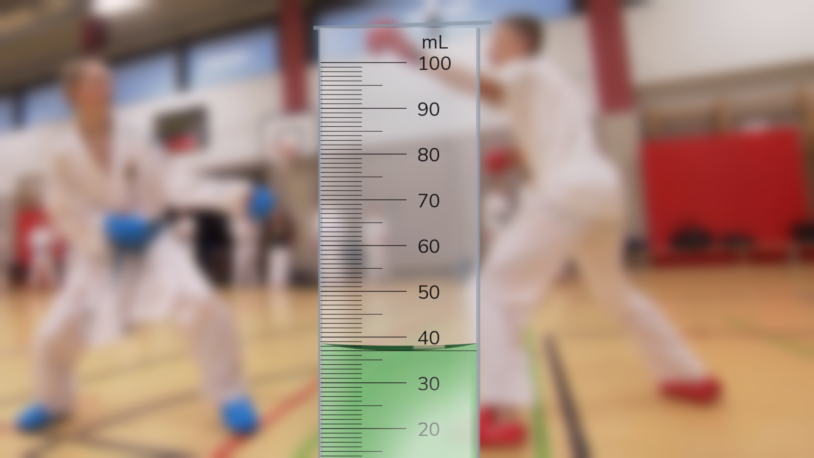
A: 37 mL
